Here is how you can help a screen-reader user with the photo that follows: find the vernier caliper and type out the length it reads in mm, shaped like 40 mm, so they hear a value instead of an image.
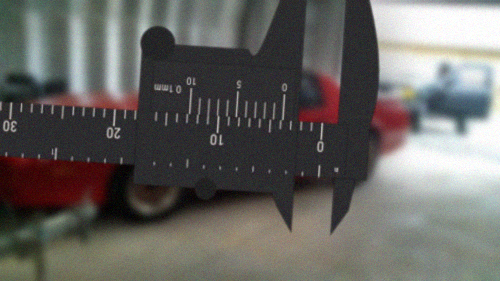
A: 3.8 mm
